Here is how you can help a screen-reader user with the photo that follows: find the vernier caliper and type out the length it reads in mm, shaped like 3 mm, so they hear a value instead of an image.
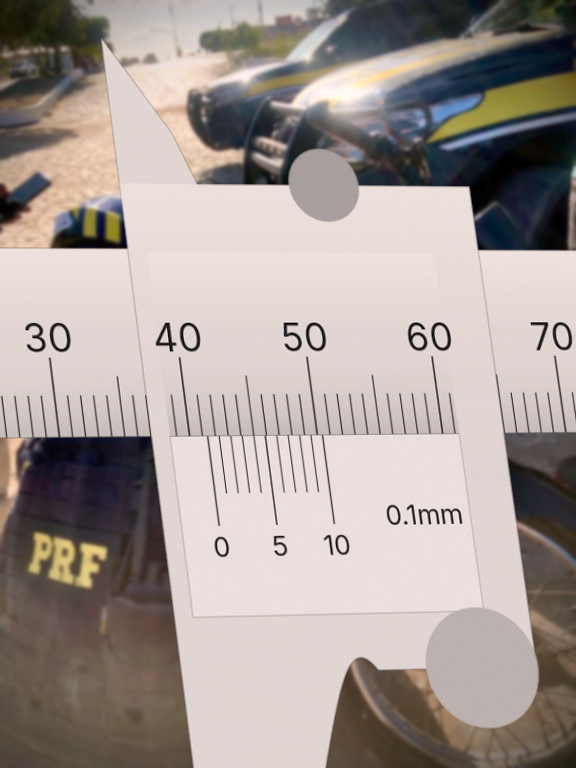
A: 41.4 mm
